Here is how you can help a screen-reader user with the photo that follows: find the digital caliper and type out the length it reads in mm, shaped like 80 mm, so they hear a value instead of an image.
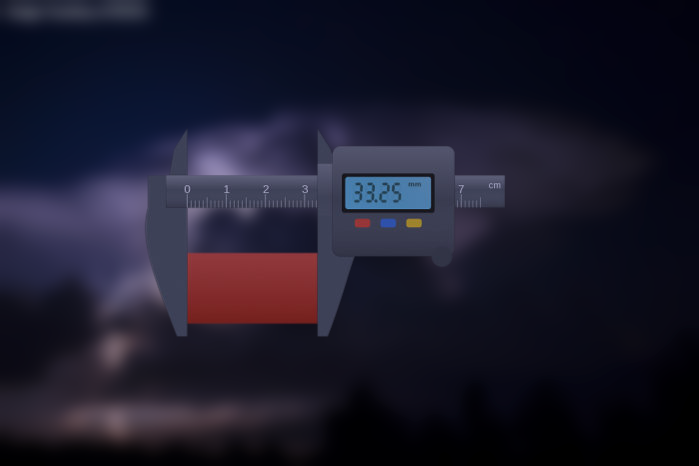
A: 33.25 mm
